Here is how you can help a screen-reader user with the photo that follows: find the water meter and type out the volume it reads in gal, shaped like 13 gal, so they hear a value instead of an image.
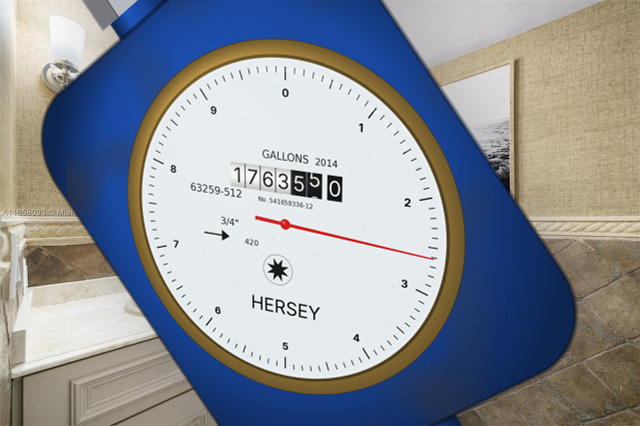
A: 1763552.6 gal
